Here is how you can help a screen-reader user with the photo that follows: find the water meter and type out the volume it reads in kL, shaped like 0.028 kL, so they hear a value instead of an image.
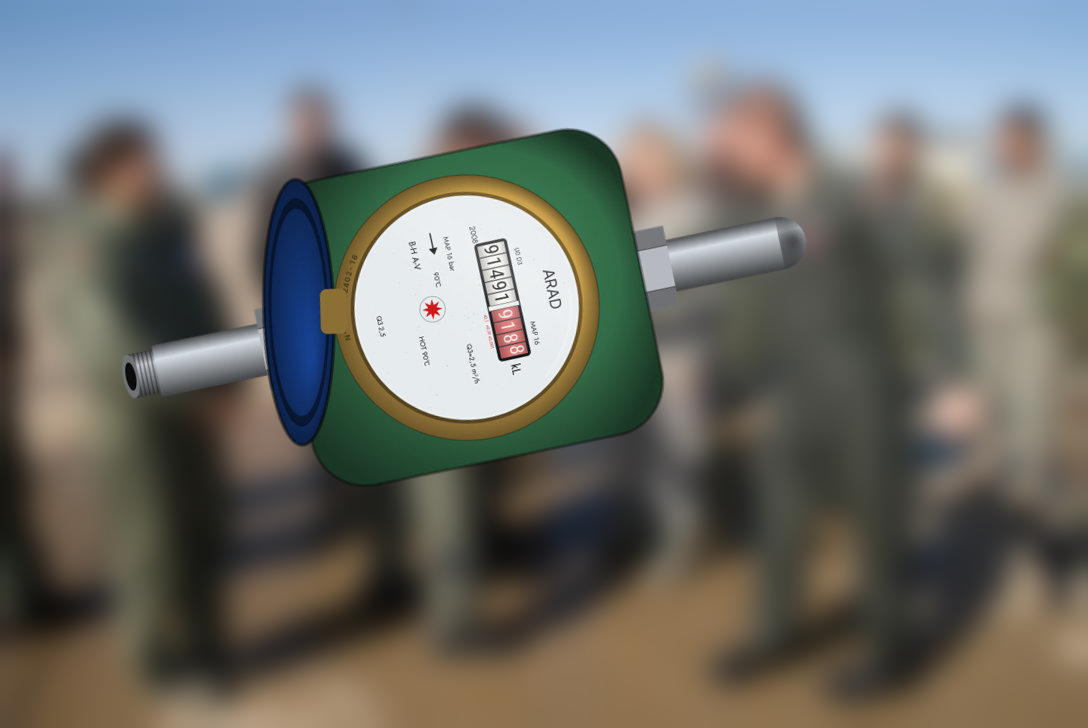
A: 91491.9188 kL
